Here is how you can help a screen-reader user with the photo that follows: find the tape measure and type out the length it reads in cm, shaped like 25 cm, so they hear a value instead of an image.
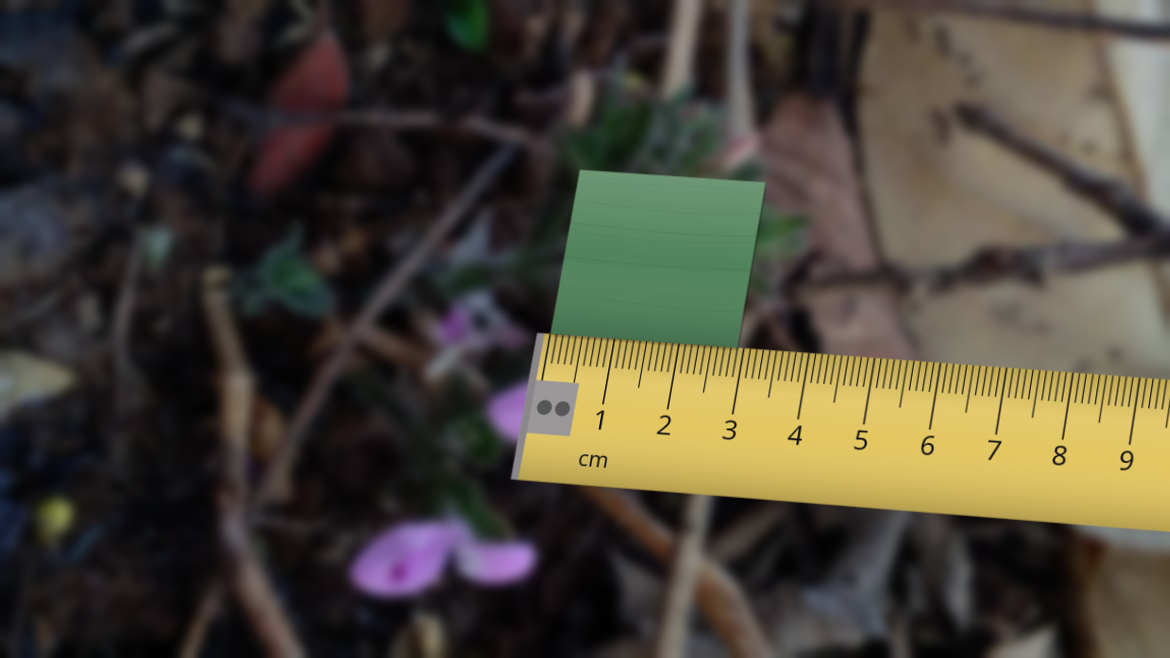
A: 2.9 cm
